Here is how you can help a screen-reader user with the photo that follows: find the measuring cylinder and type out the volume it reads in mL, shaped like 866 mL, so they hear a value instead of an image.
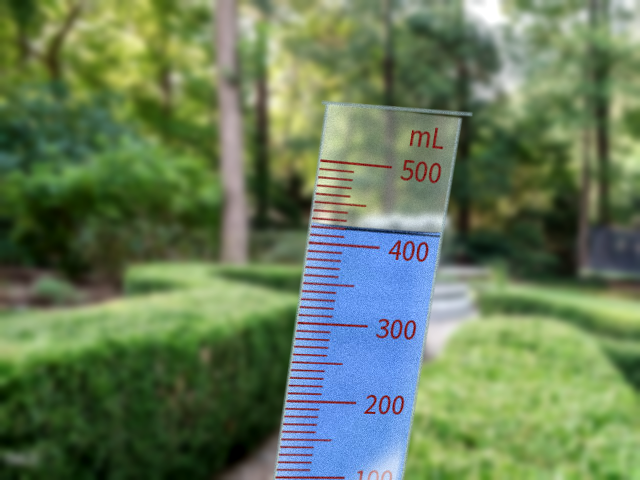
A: 420 mL
